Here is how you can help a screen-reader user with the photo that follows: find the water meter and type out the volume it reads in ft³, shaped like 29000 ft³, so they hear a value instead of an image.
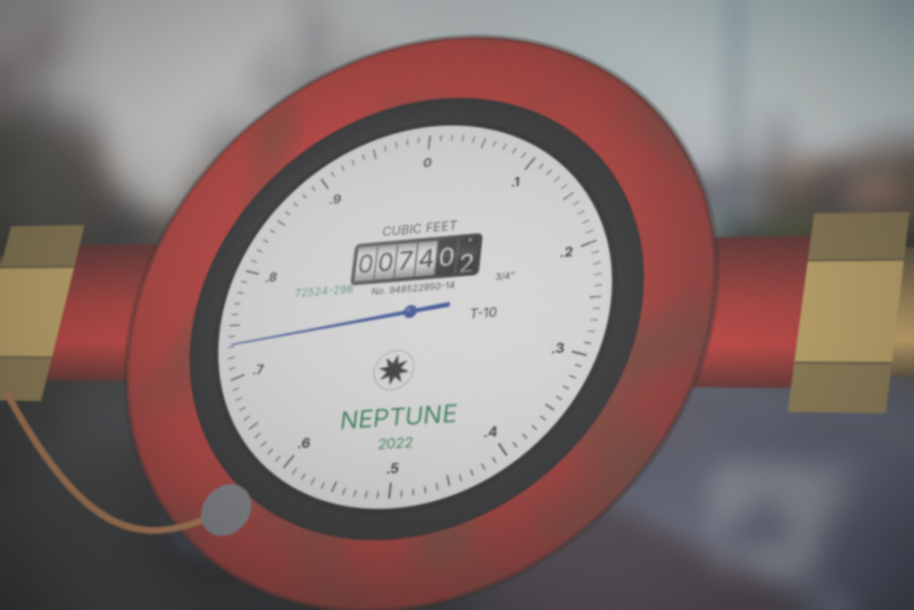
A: 7401.73 ft³
